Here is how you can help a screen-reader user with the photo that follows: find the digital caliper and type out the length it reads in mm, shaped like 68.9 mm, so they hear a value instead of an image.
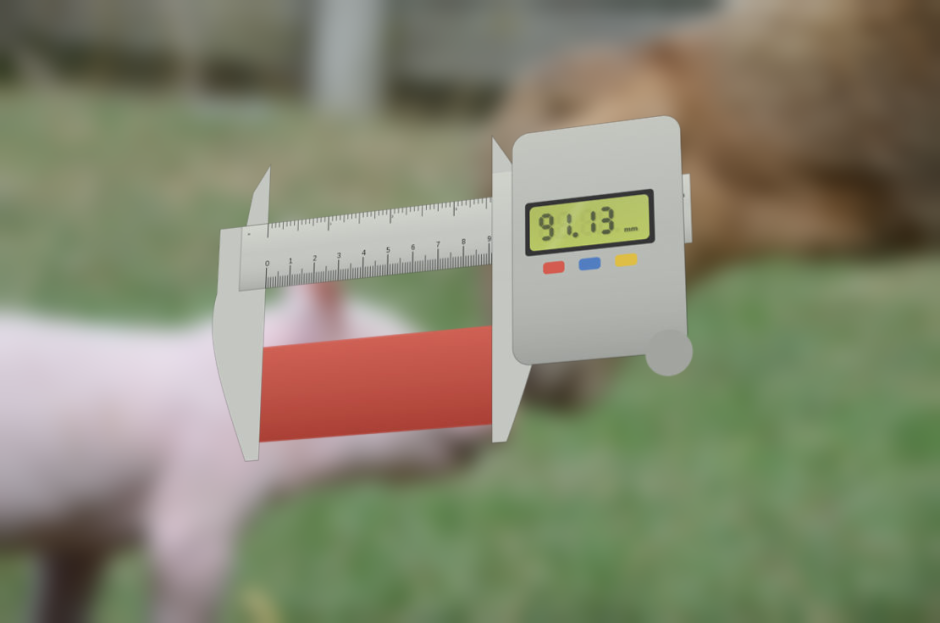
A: 91.13 mm
